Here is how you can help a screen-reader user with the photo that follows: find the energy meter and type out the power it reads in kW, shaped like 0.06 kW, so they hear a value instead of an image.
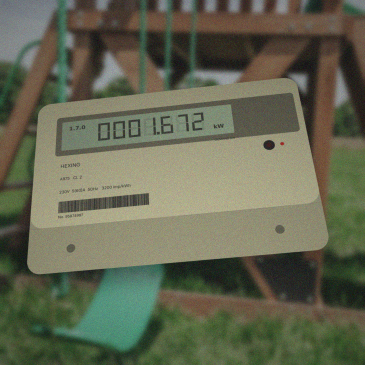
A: 1.672 kW
